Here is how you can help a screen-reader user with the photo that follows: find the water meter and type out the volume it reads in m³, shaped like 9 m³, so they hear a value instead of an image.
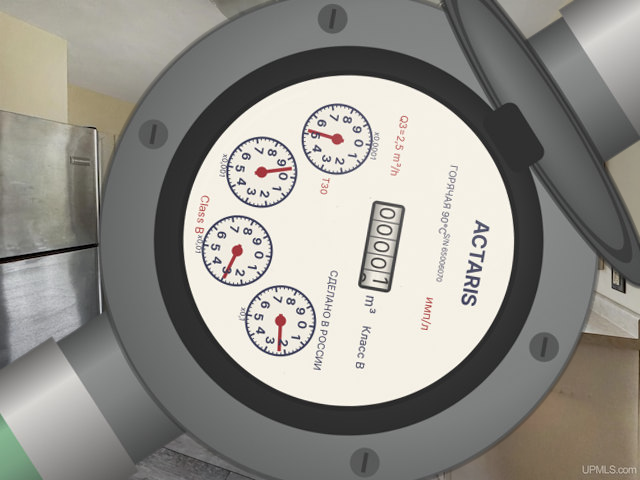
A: 1.2295 m³
